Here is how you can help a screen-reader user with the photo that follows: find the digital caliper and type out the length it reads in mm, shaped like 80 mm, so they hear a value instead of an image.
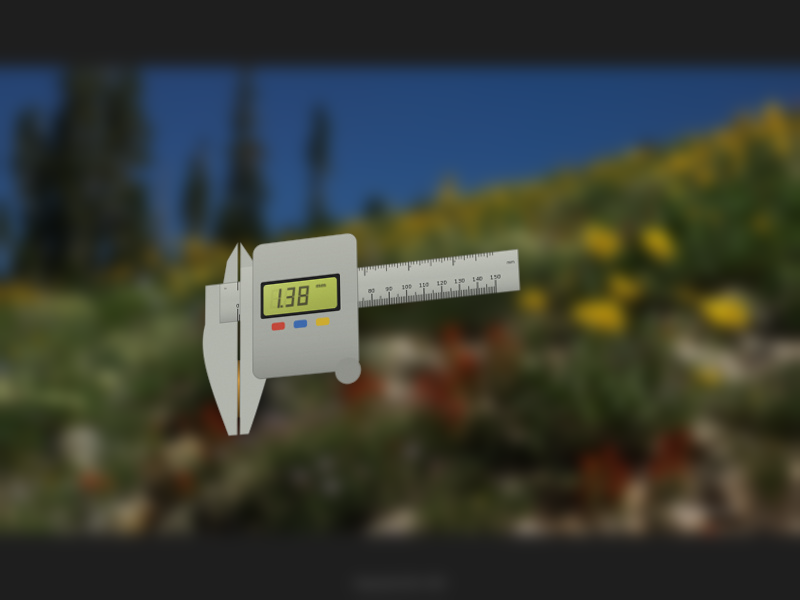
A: 1.38 mm
